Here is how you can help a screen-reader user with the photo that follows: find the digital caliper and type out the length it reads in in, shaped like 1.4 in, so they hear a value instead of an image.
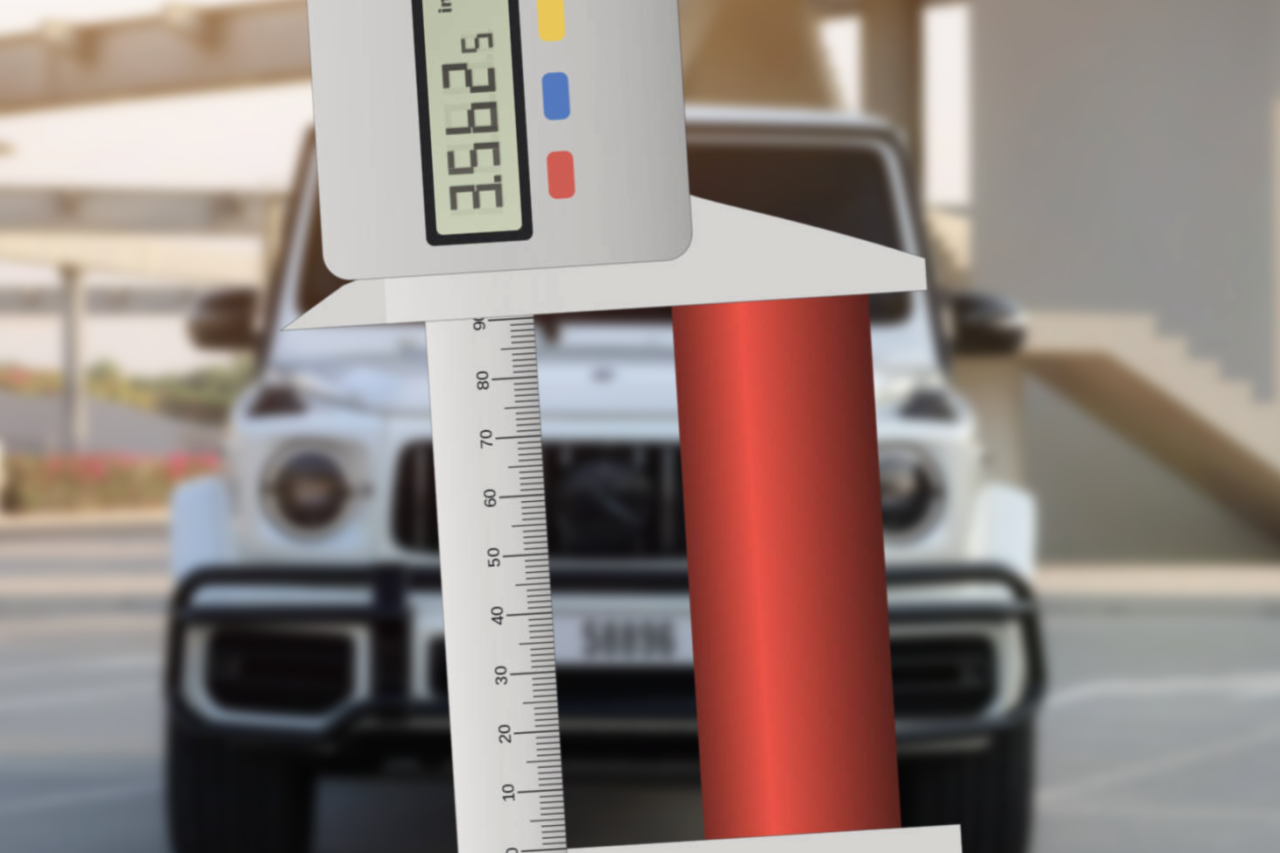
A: 3.5625 in
